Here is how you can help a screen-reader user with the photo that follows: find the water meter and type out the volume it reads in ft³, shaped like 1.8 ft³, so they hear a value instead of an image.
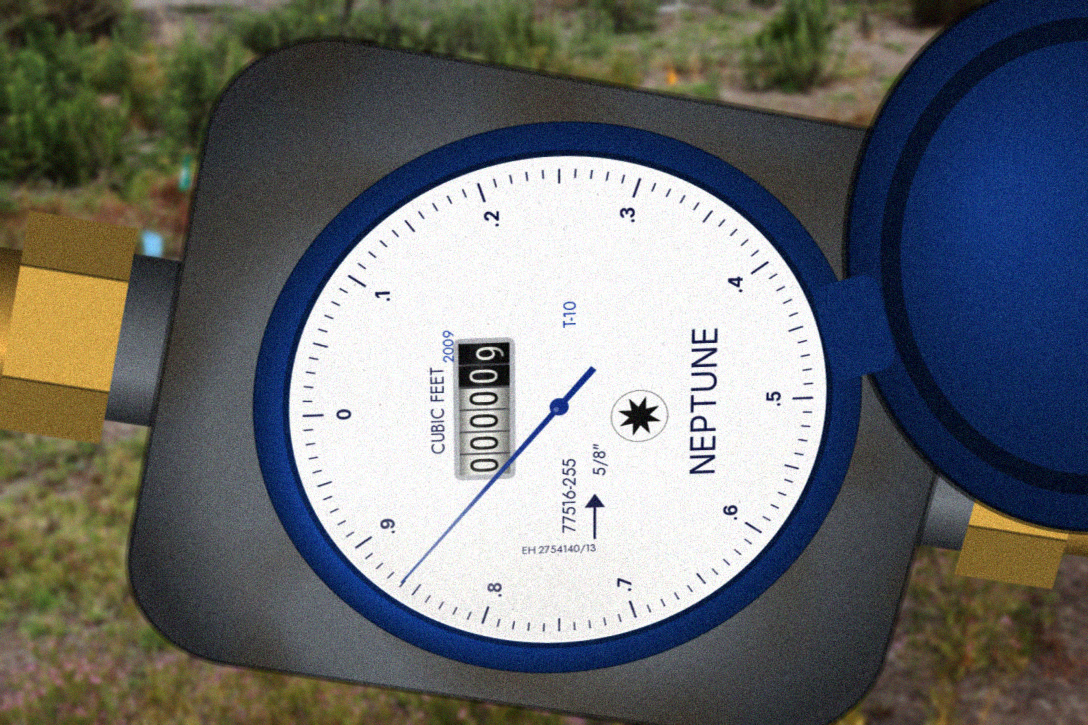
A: 8.86 ft³
